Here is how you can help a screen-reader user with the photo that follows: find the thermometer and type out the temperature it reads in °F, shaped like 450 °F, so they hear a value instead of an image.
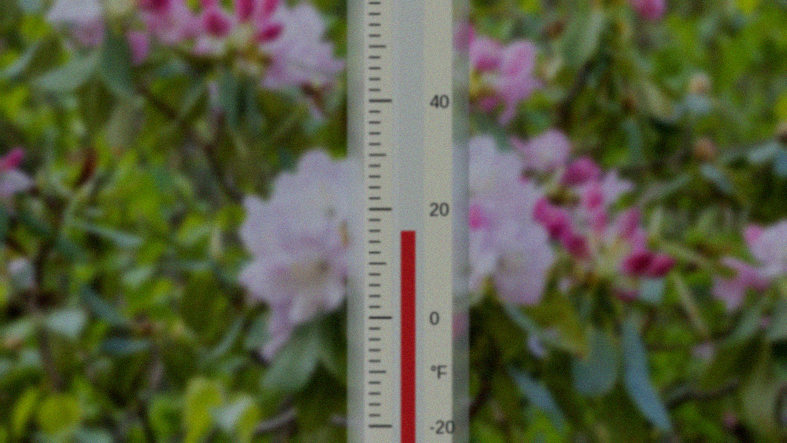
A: 16 °F
